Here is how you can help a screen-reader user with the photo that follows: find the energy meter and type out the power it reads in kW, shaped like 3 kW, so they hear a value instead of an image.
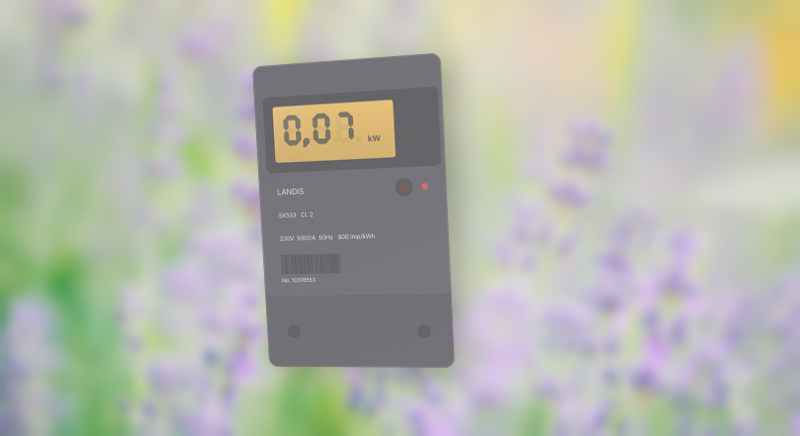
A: 0.07 kW
